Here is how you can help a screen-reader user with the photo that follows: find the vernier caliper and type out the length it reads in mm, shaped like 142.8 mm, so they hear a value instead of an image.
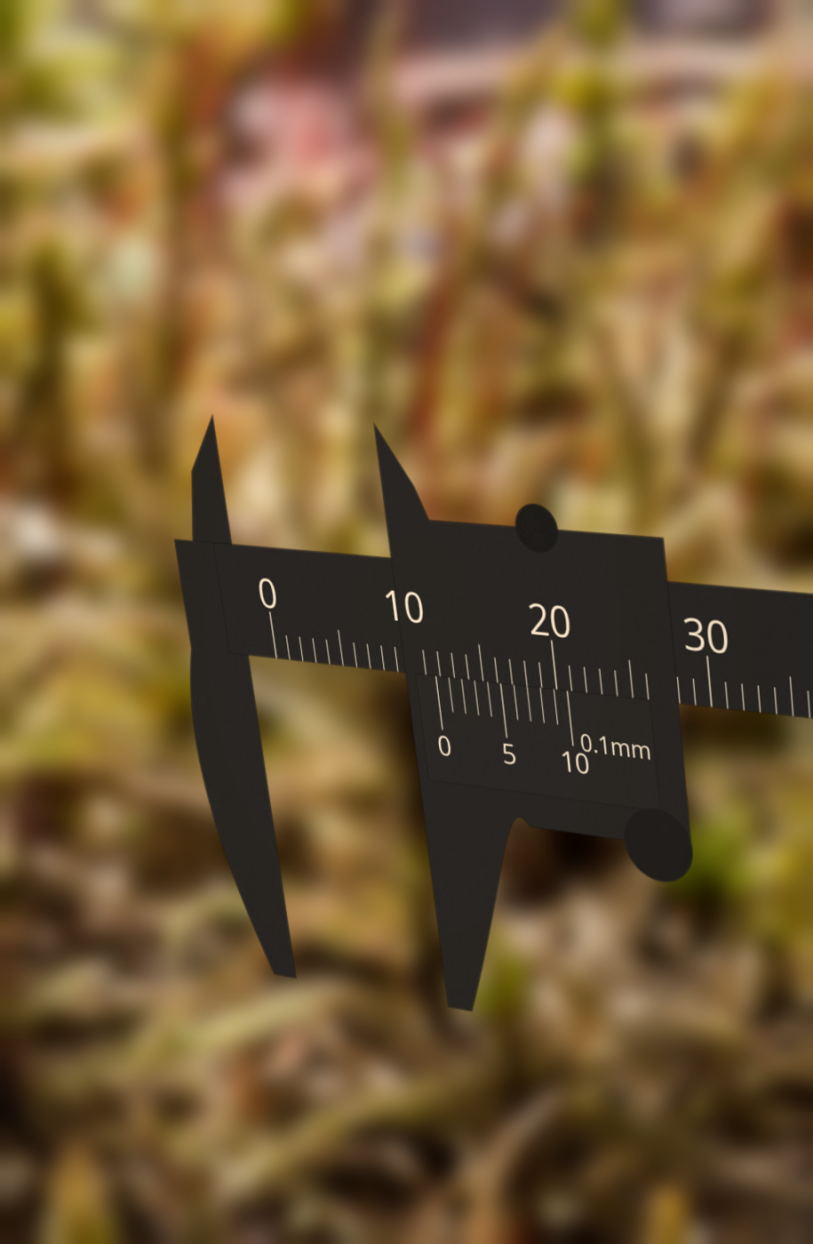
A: 11.7 mm
